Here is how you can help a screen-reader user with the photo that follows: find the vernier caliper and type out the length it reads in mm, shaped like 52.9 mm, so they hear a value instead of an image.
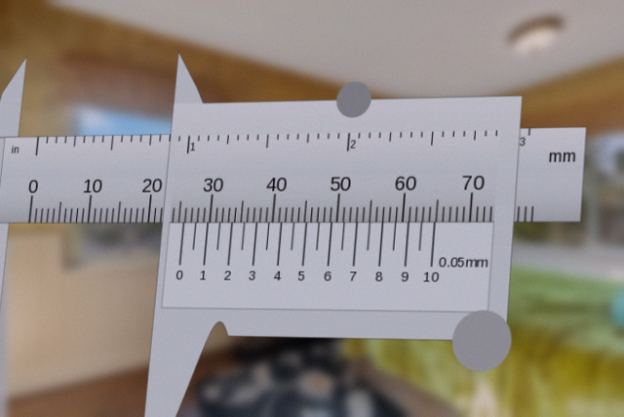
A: 25.8 mm
